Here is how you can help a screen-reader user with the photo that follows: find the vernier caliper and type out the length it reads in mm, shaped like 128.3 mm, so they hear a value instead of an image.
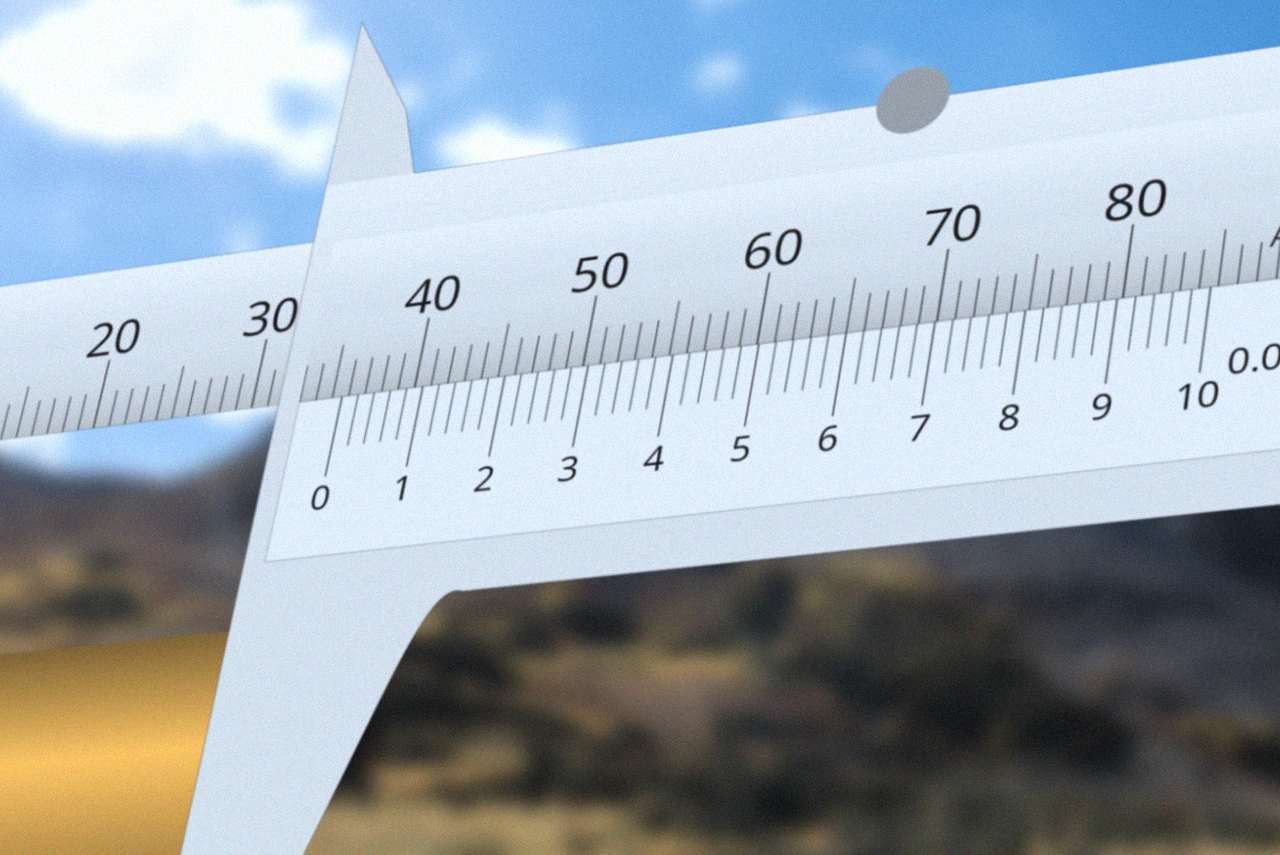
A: 35.6 mm
